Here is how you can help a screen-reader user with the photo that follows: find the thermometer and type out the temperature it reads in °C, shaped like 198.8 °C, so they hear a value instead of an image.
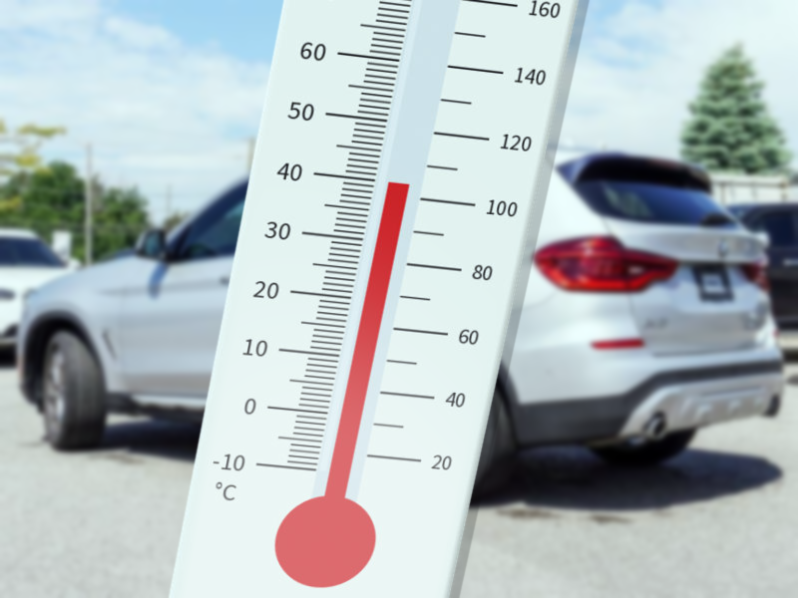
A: 40 °C
